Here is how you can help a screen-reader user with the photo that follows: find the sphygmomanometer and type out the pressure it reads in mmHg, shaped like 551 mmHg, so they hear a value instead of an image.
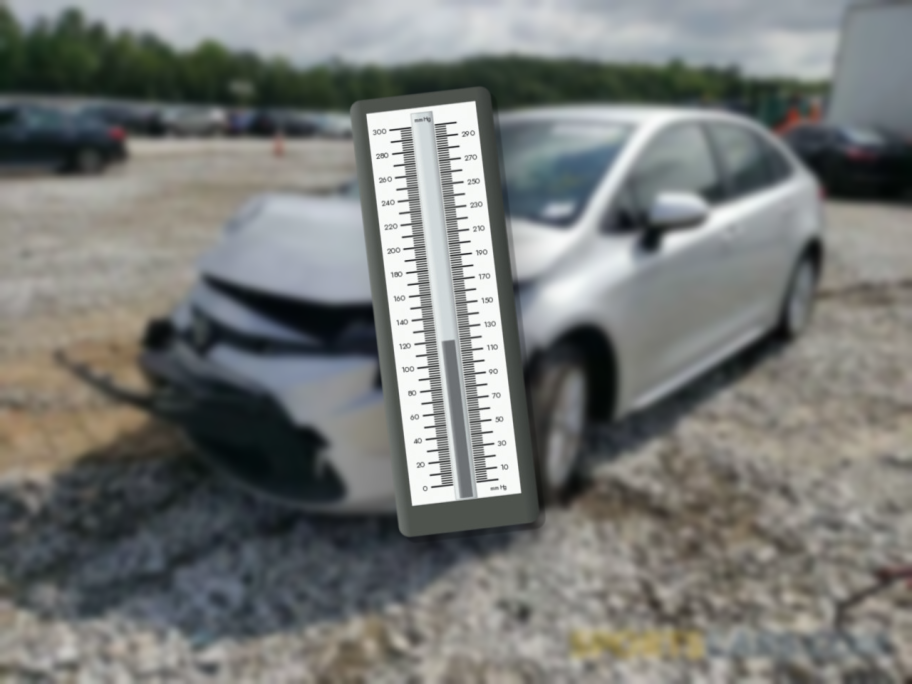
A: 120 mmHg
